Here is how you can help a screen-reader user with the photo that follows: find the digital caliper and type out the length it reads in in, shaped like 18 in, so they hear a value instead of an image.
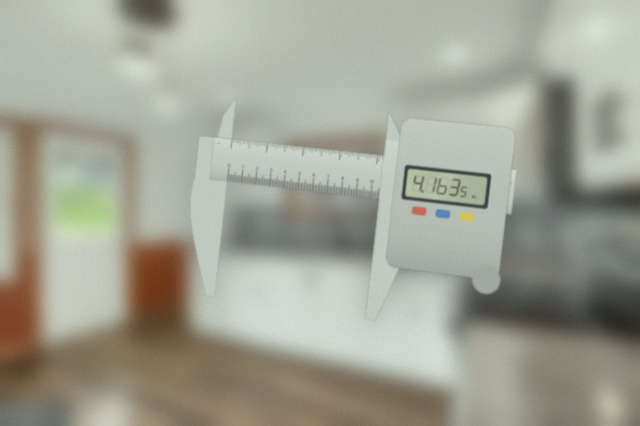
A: 4.1635 in
